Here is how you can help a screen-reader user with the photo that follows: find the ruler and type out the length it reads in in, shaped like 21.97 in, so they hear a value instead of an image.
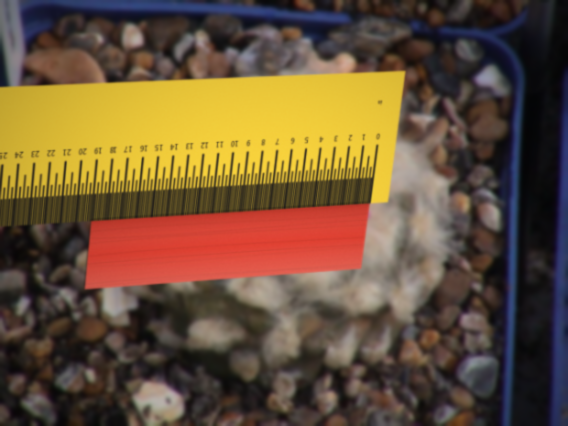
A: 19 in
